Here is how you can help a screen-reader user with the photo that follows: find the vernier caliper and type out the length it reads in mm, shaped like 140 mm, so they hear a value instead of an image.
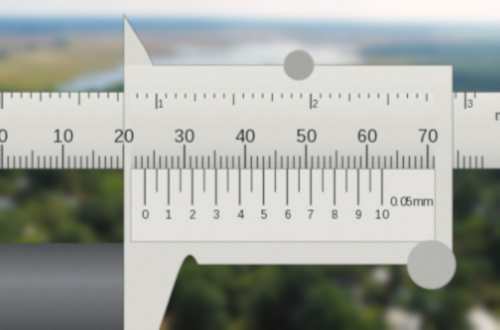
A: 23.5 mm
